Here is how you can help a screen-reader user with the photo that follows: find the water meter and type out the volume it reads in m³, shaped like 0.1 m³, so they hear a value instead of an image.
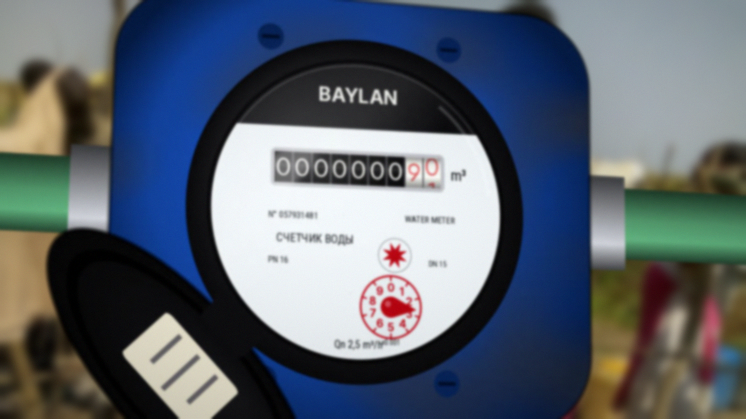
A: 0.902 m³
